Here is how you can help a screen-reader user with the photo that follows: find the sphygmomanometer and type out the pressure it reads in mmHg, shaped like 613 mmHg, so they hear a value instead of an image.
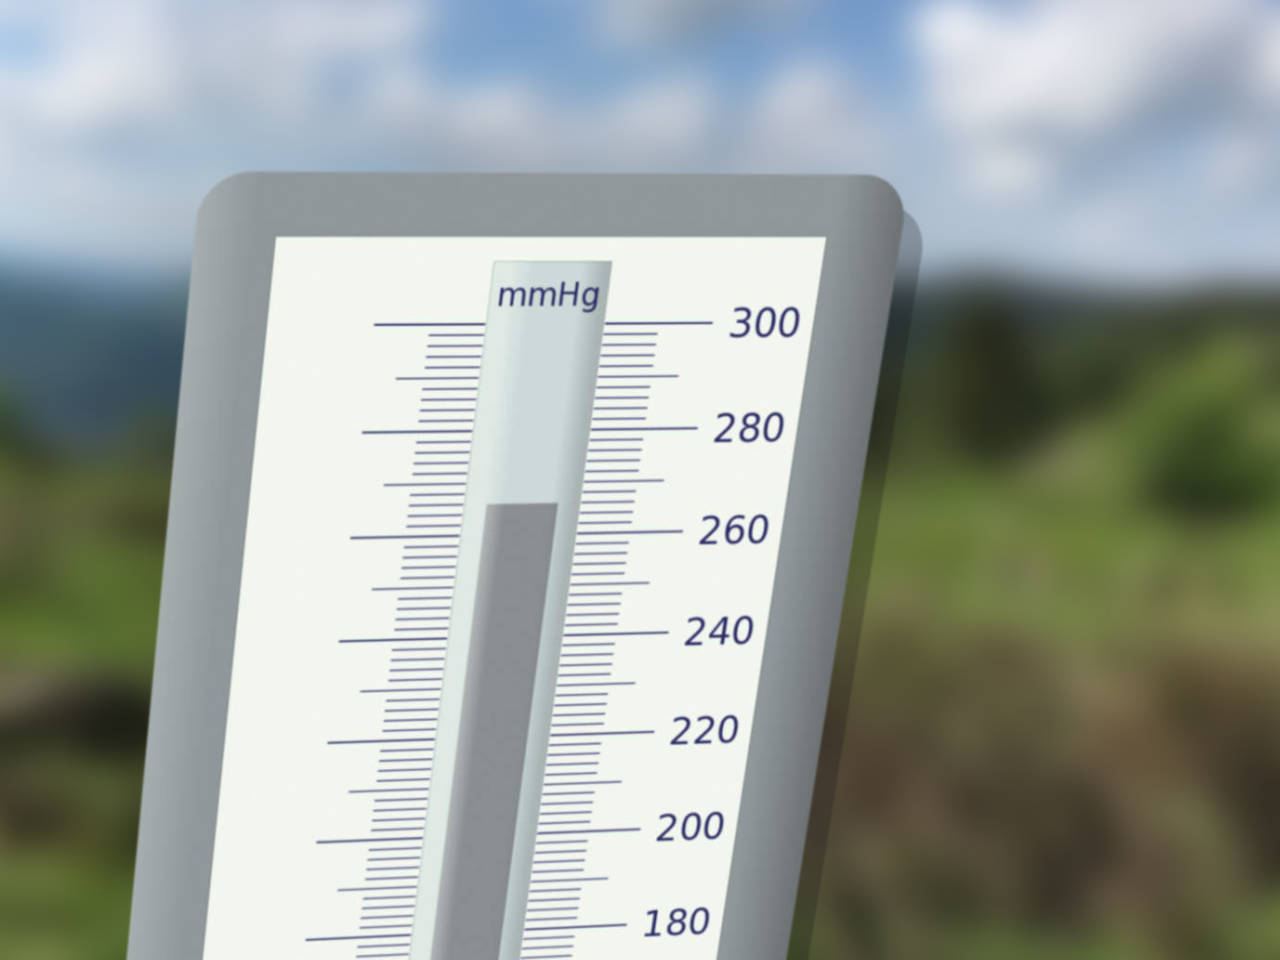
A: 266 mmHg
